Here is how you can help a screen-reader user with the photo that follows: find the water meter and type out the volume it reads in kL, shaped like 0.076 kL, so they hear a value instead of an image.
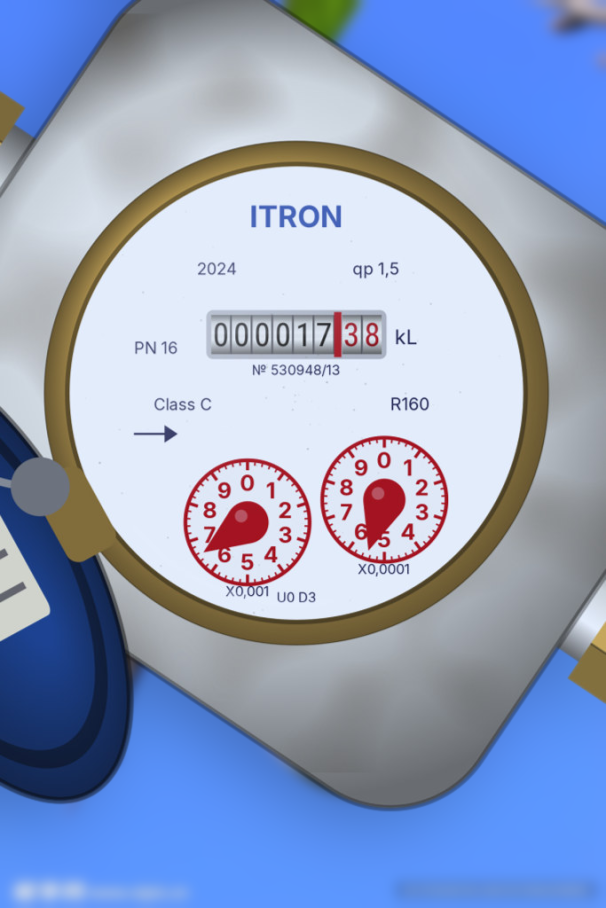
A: 17.3865 kL
